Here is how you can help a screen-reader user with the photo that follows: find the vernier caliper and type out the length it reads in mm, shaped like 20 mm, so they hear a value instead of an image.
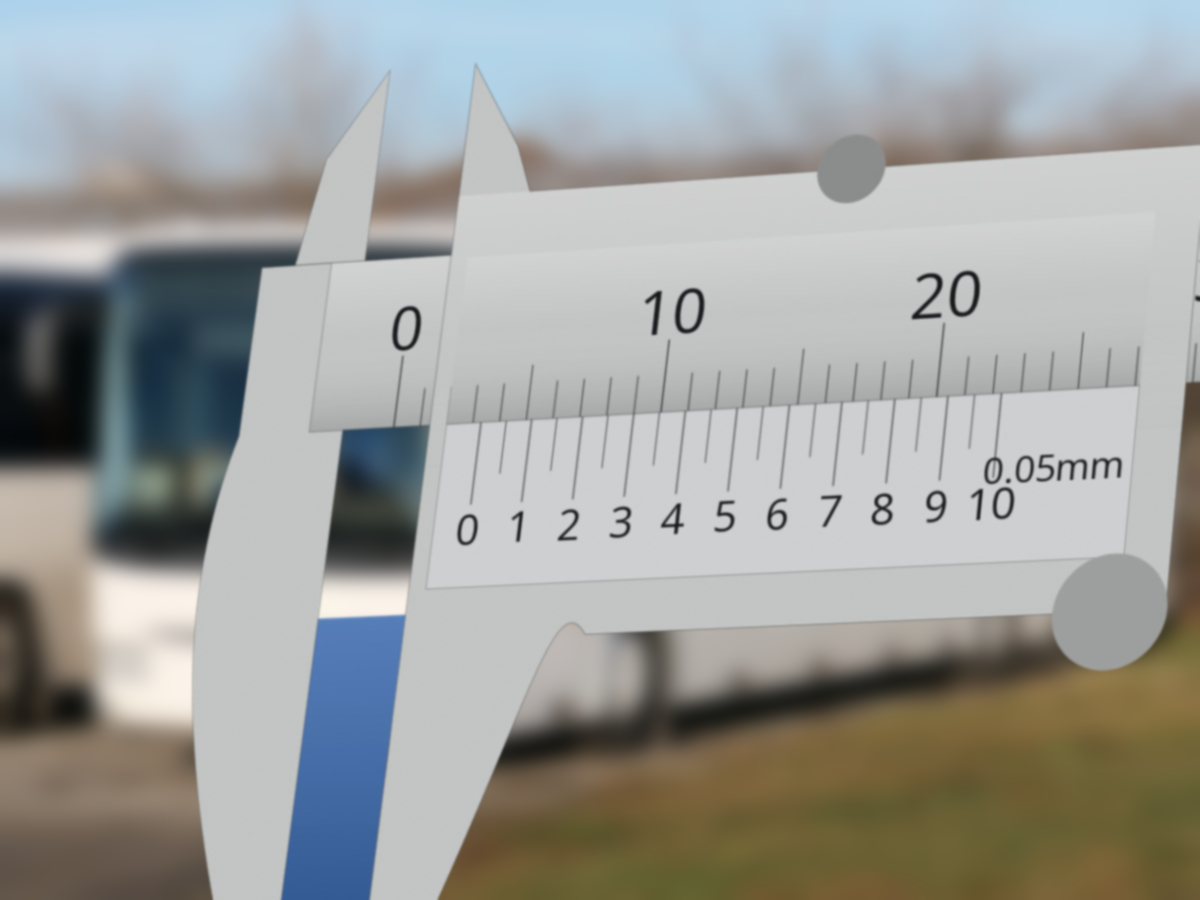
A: 3.3 mm
